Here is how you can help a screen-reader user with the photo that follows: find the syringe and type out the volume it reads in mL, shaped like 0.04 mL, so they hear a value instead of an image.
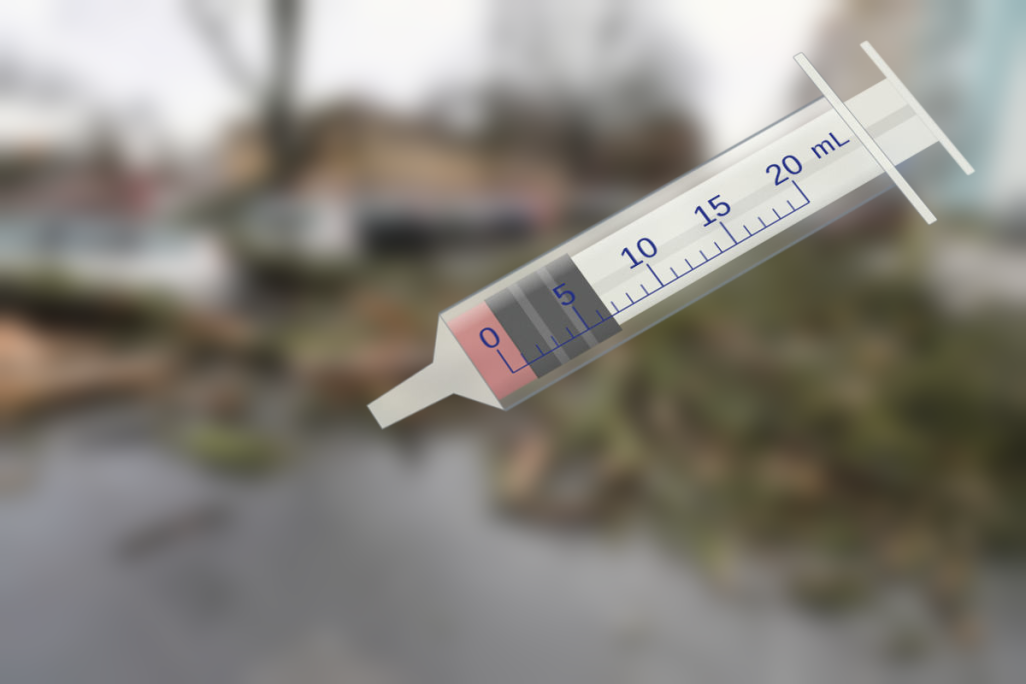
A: 1 mL
